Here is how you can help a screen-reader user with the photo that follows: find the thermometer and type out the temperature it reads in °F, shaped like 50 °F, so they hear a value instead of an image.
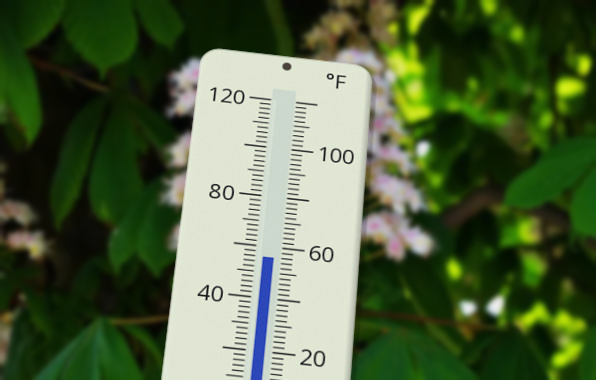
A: 56 °F
